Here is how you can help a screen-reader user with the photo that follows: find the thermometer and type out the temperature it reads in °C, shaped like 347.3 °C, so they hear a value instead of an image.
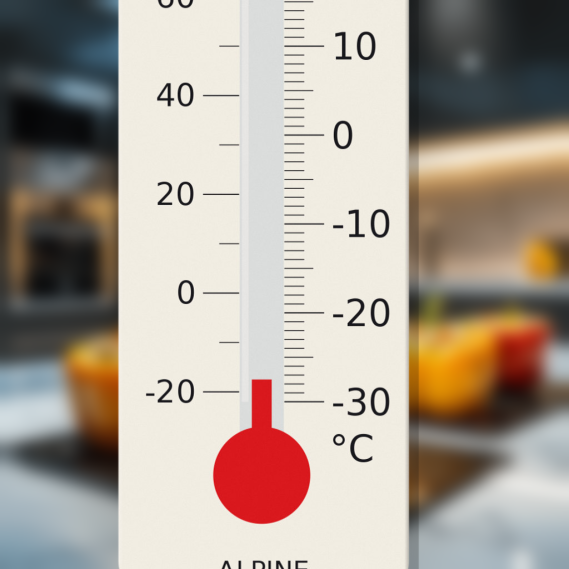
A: -27.5 °C
